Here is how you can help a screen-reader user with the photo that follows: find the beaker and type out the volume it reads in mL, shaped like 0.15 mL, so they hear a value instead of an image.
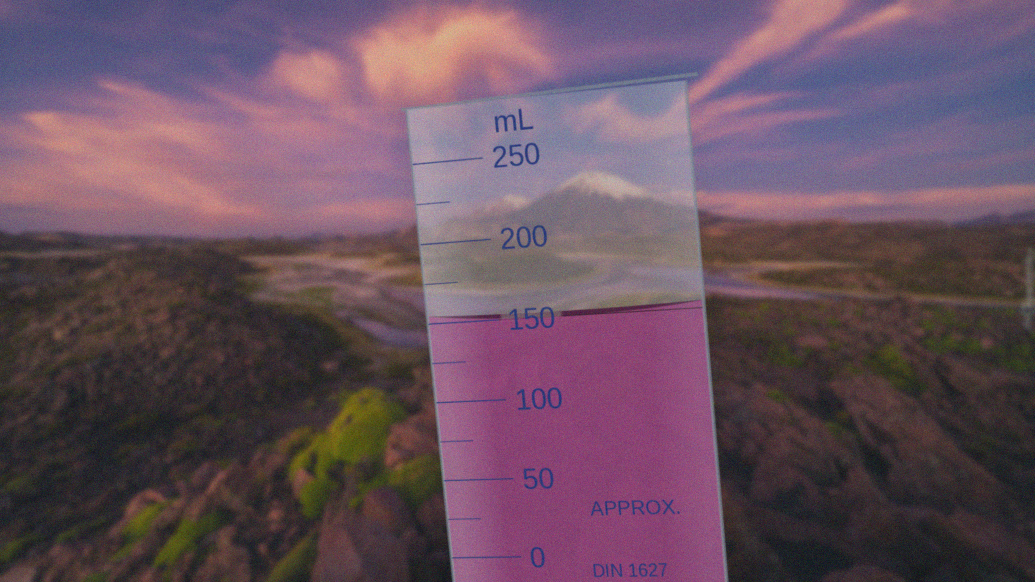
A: 150 mL
